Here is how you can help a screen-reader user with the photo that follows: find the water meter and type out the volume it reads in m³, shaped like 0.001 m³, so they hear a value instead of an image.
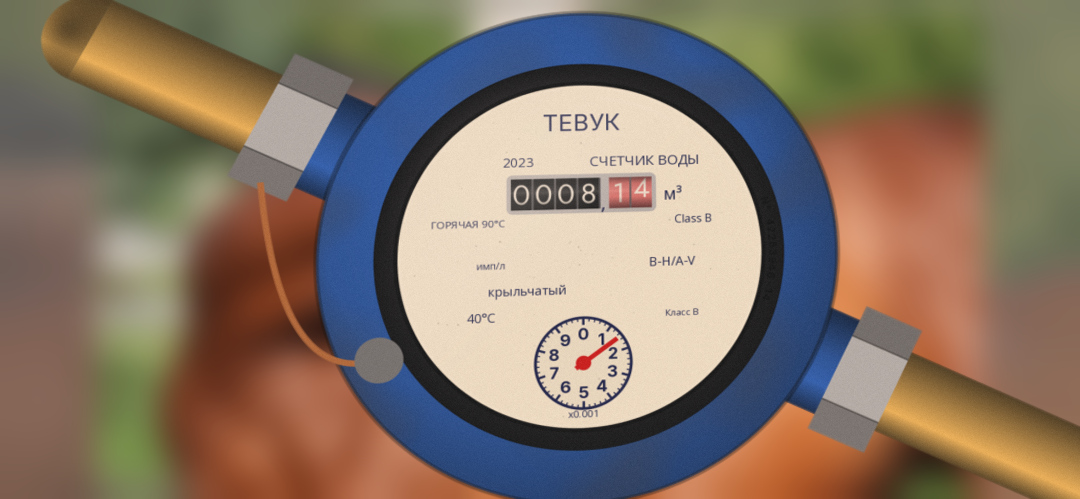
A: 8.141 m³
